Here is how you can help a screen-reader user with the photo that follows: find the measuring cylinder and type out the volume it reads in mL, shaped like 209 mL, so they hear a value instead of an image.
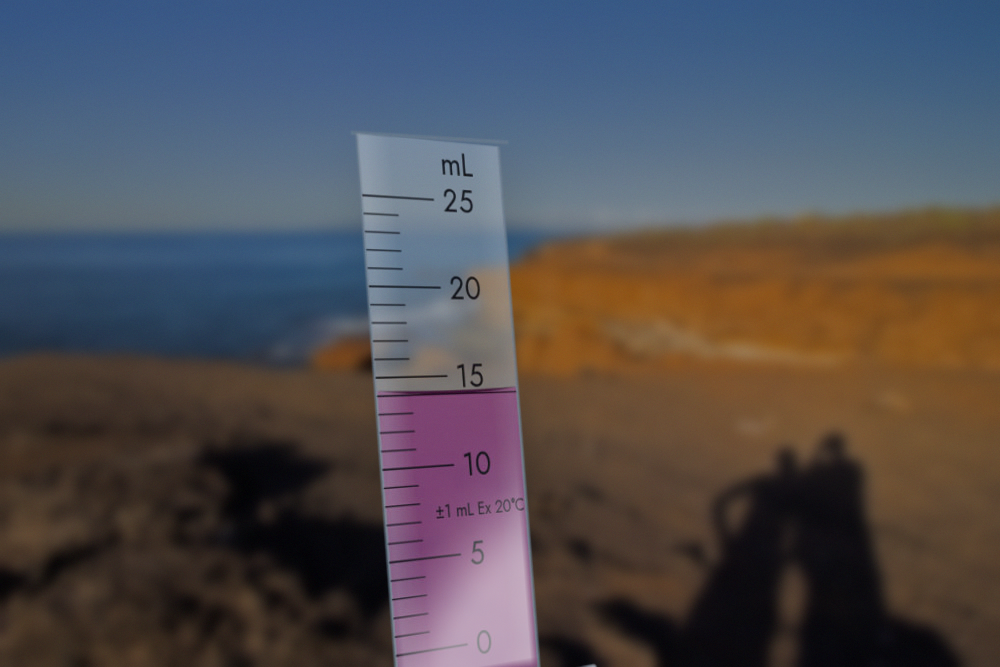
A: 14 mL
